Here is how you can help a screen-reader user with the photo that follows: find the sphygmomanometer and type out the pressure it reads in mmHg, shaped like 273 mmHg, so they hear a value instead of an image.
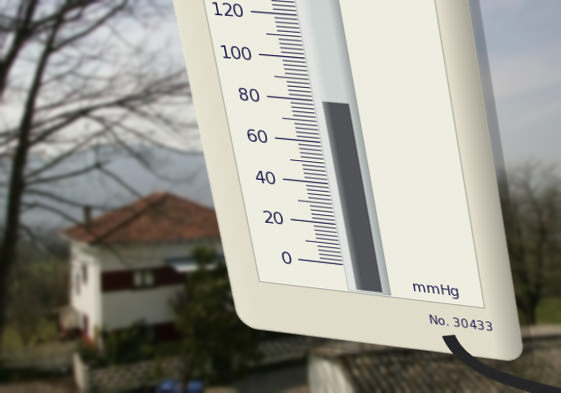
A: 80 mmHg
